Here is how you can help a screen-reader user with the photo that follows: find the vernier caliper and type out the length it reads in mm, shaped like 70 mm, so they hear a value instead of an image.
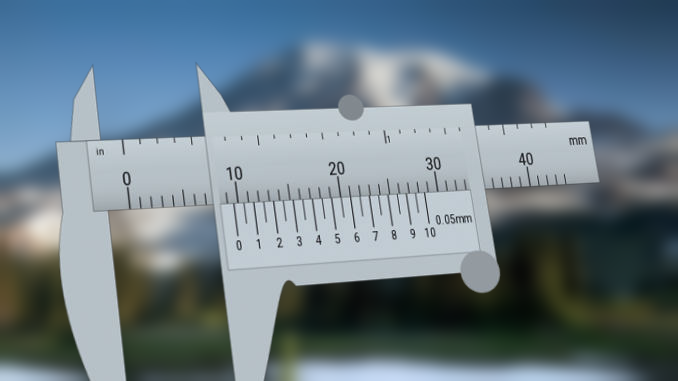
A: 9.6 mm
